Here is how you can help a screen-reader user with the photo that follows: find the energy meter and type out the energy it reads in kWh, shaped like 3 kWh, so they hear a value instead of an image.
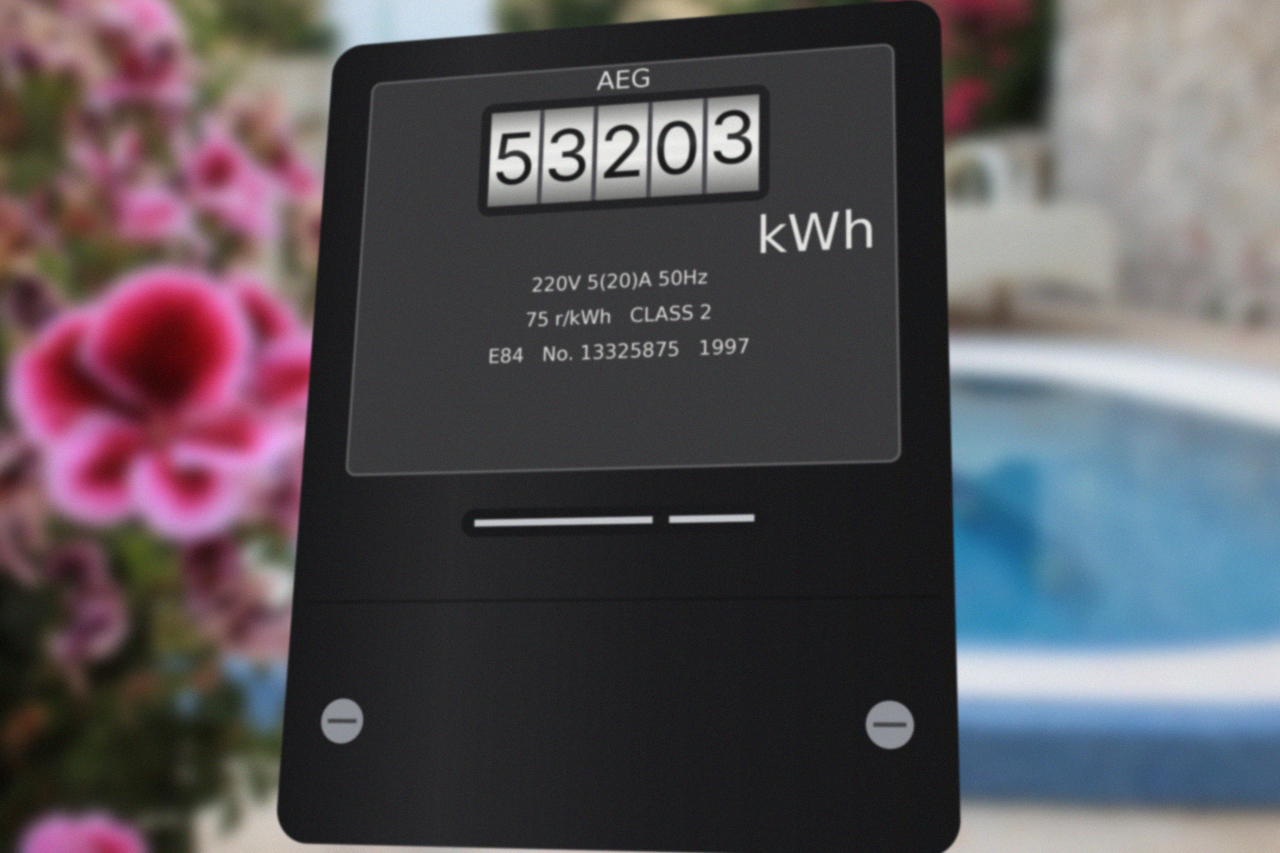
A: 53203 kWh
